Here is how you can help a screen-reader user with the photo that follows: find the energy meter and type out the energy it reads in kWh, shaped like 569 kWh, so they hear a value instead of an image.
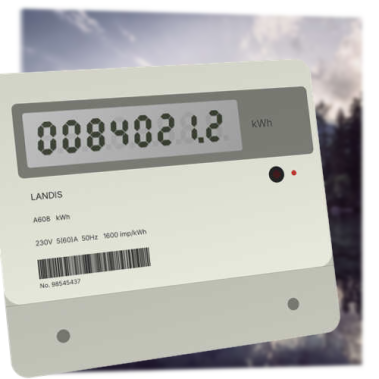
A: 84021.2 kWh
